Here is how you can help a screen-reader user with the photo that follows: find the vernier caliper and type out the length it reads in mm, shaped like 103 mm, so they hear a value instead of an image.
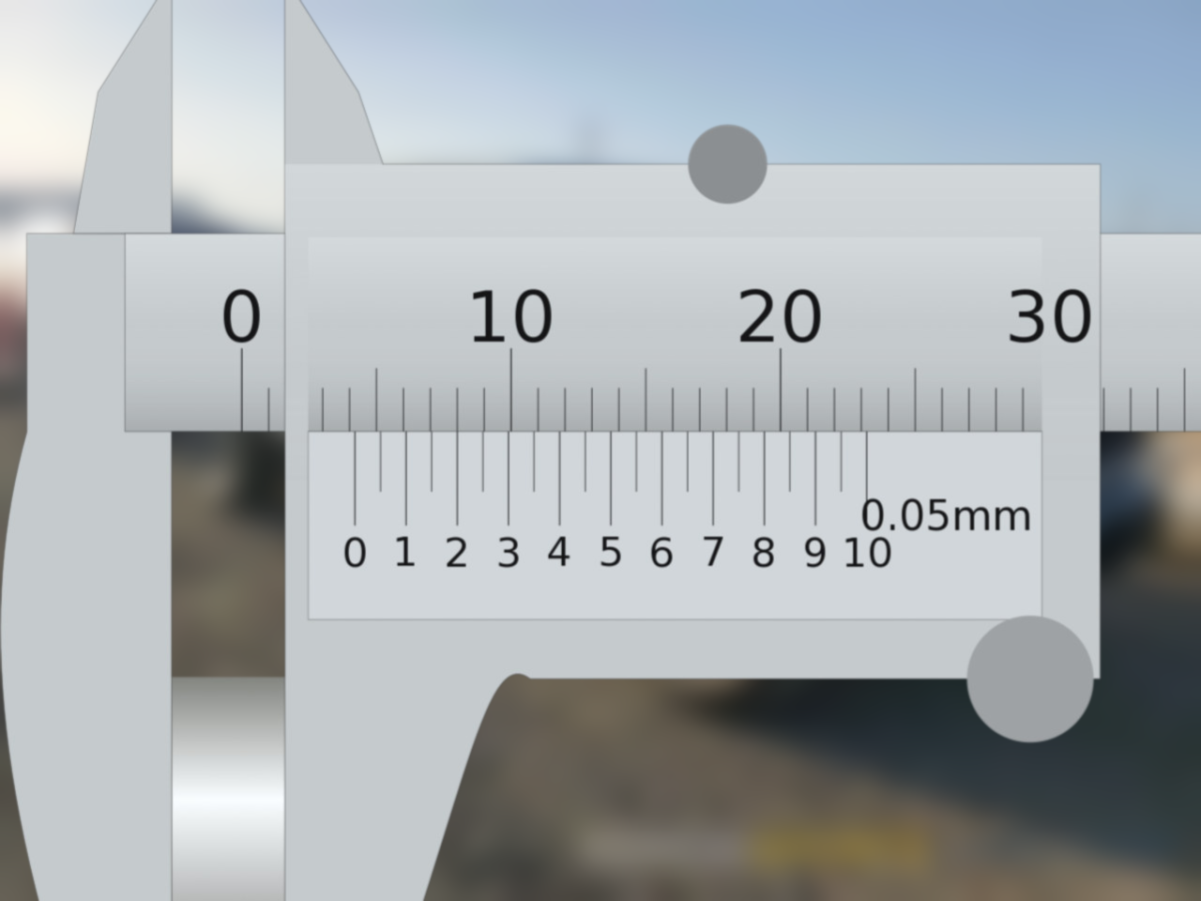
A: 4.20 mm
